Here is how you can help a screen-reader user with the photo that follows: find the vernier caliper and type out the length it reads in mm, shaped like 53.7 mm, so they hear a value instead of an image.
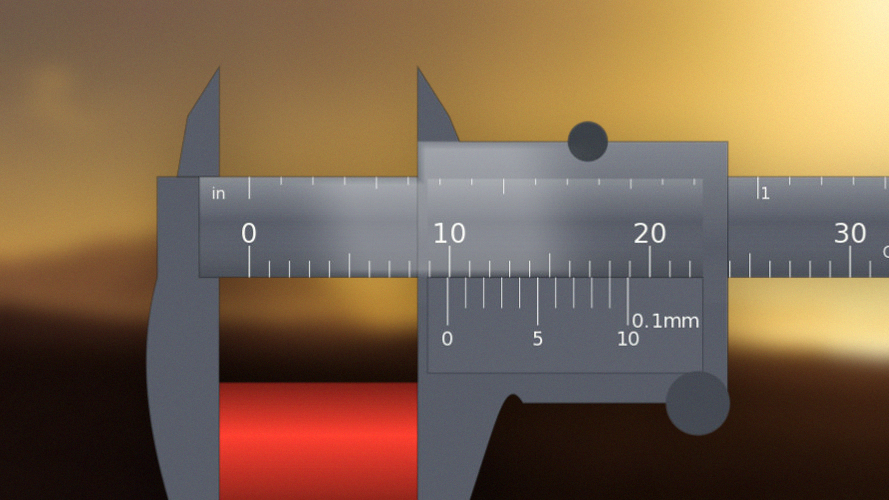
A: 9.9 mm
